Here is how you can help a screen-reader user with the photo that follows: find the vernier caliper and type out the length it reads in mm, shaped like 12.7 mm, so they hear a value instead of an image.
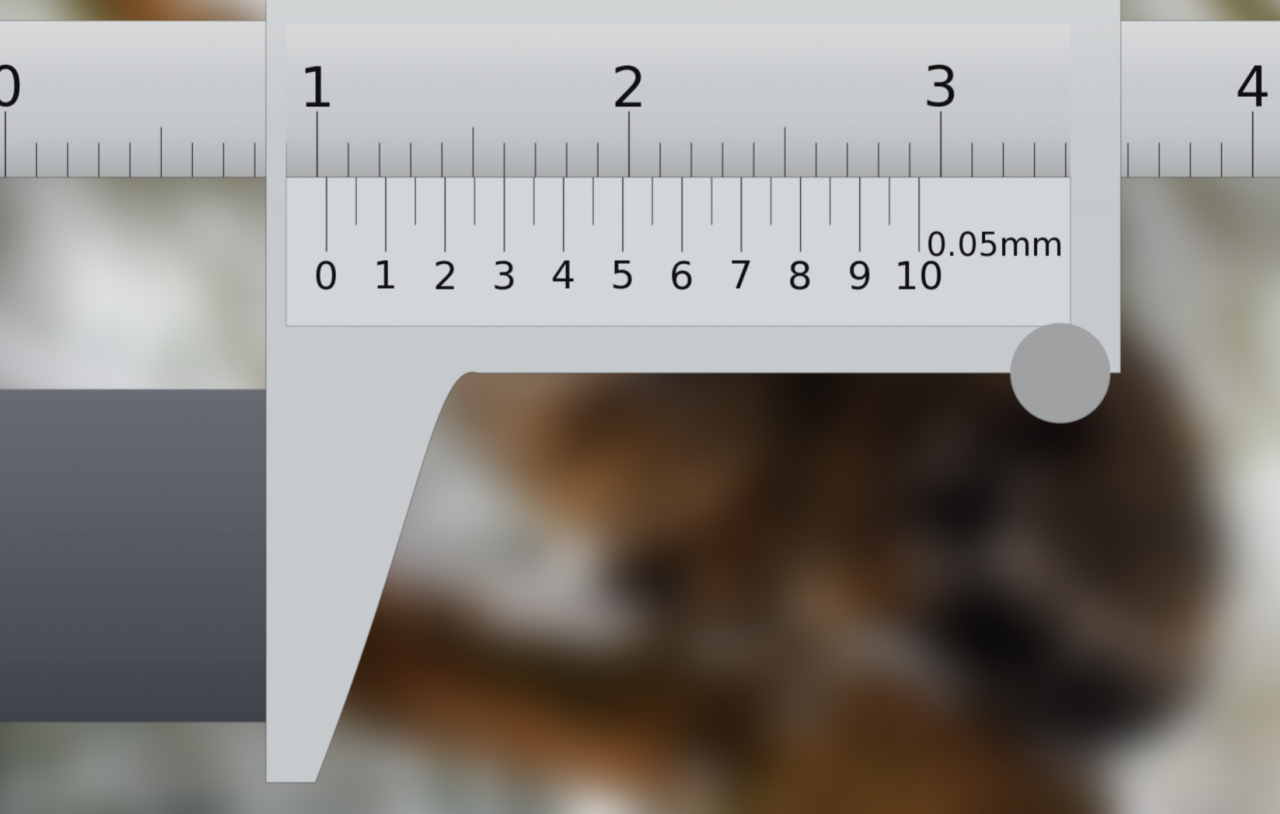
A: 10.30 mm
